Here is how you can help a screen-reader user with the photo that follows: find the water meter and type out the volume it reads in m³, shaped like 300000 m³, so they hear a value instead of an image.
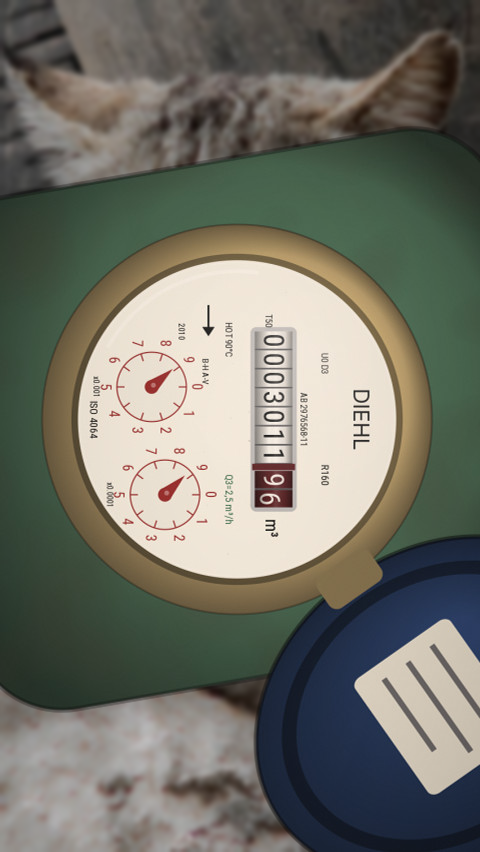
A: 3011.9588 m³
